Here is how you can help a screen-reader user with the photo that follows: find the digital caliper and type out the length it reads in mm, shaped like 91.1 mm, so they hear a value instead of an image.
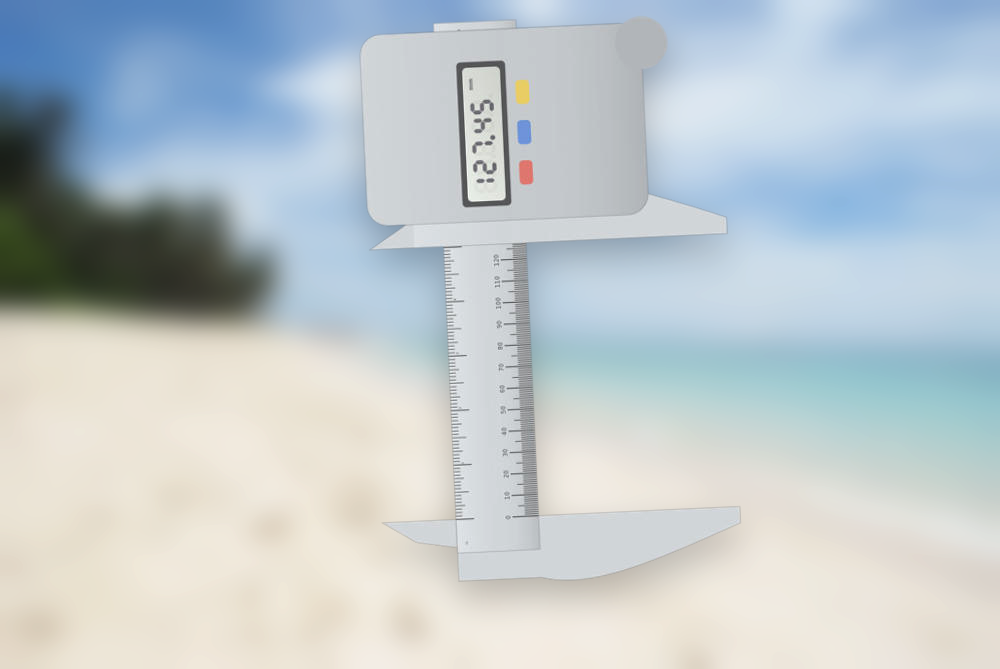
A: 127.45 mm
